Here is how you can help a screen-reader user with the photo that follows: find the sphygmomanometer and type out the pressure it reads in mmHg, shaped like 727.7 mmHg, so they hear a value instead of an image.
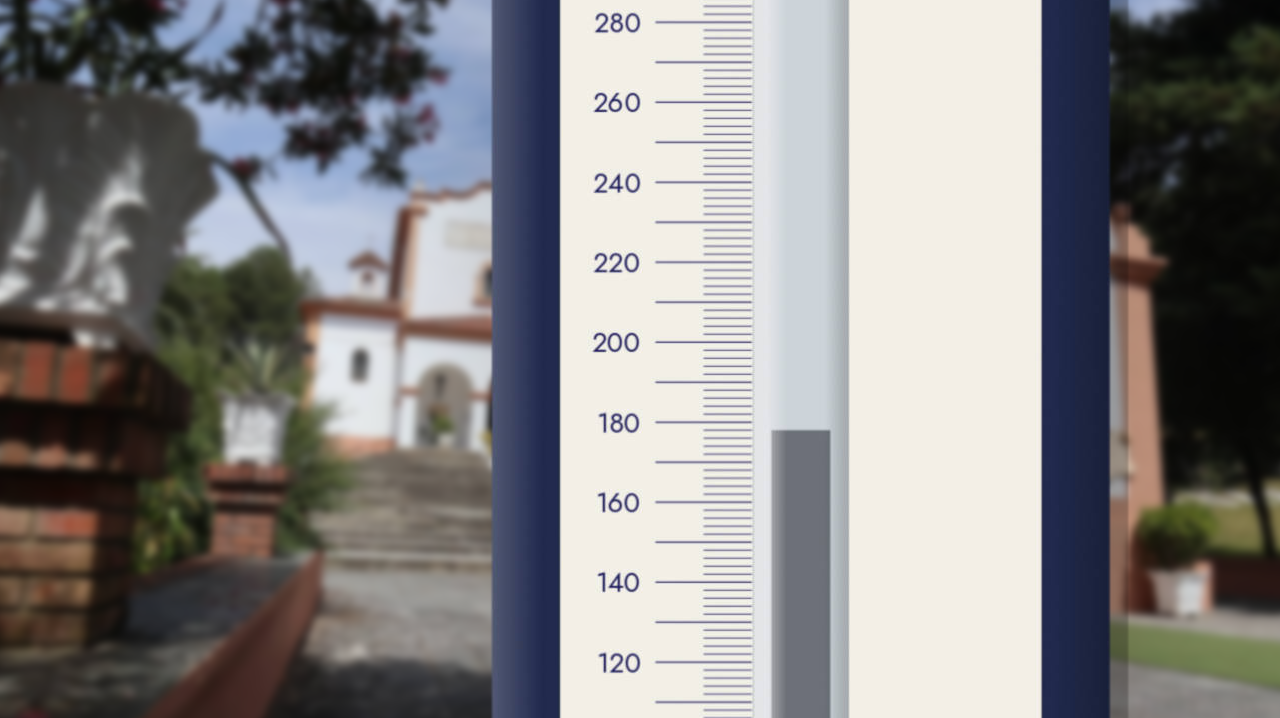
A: 178 mmHg
